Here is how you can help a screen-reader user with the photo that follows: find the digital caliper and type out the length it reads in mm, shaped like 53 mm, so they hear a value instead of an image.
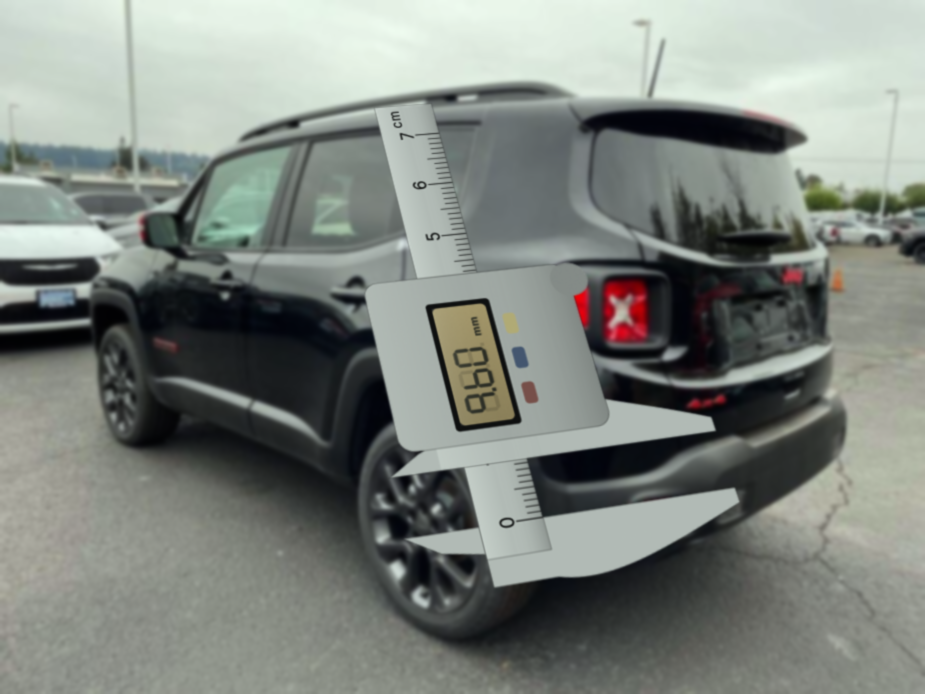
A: 9.60 mm
